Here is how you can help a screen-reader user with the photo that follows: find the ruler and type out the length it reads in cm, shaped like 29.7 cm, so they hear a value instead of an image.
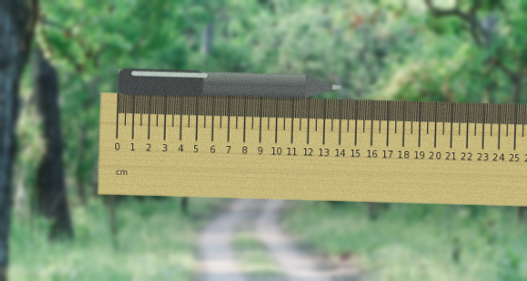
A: 14 cm
